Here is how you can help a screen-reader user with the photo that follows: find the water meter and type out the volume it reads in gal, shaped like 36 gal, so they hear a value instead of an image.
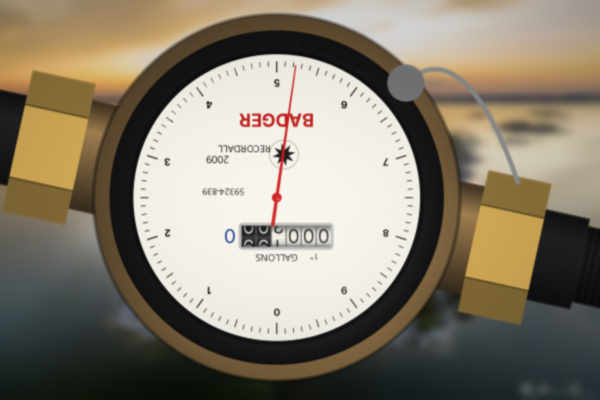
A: 1995.2 gal
